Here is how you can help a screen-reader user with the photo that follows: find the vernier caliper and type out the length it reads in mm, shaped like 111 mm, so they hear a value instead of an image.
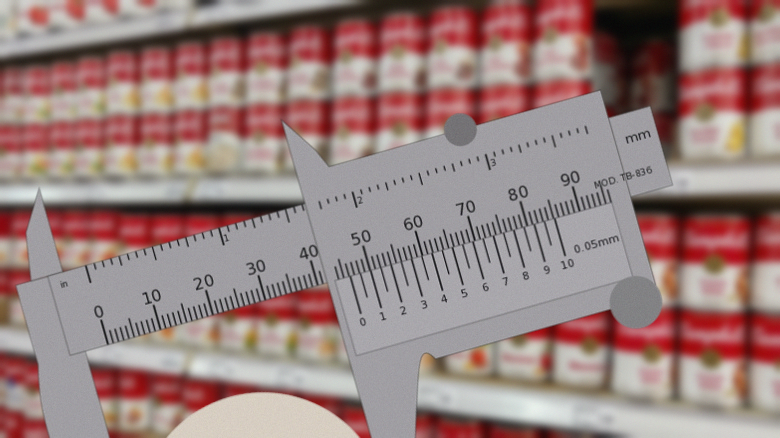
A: 46.2 mm
